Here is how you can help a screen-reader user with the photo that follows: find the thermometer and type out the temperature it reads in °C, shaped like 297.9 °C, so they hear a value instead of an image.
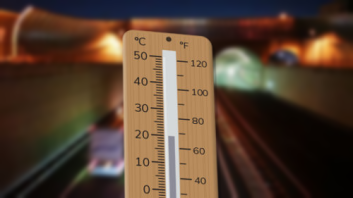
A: 20 °C
